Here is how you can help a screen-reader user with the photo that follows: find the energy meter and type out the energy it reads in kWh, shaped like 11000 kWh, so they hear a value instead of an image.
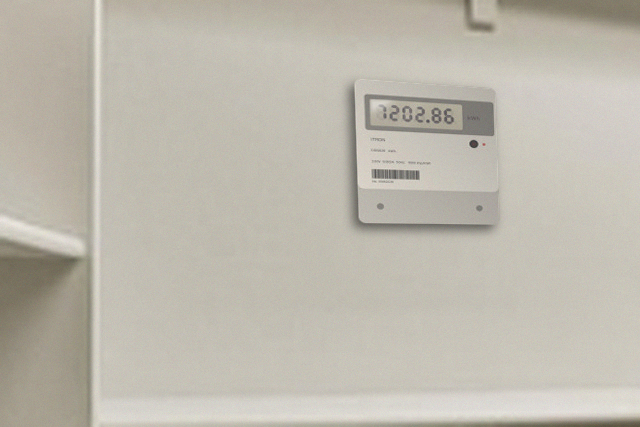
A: 7202.86 kWh
